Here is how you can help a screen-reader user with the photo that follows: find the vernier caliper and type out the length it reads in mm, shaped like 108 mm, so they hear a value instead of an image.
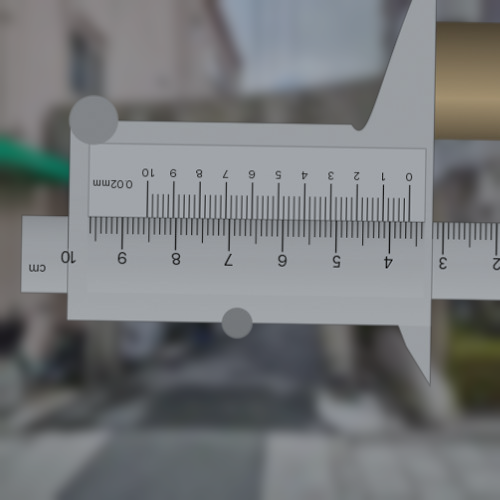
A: 36.4 mm
